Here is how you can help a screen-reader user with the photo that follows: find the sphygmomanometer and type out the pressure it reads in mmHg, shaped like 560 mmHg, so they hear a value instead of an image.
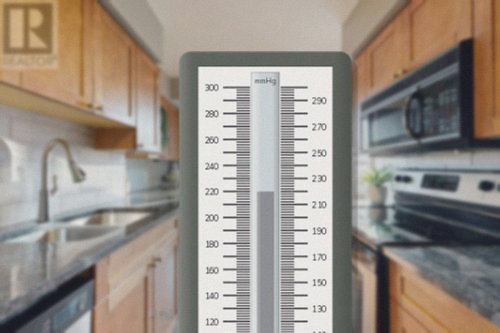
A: 220 mmHg
